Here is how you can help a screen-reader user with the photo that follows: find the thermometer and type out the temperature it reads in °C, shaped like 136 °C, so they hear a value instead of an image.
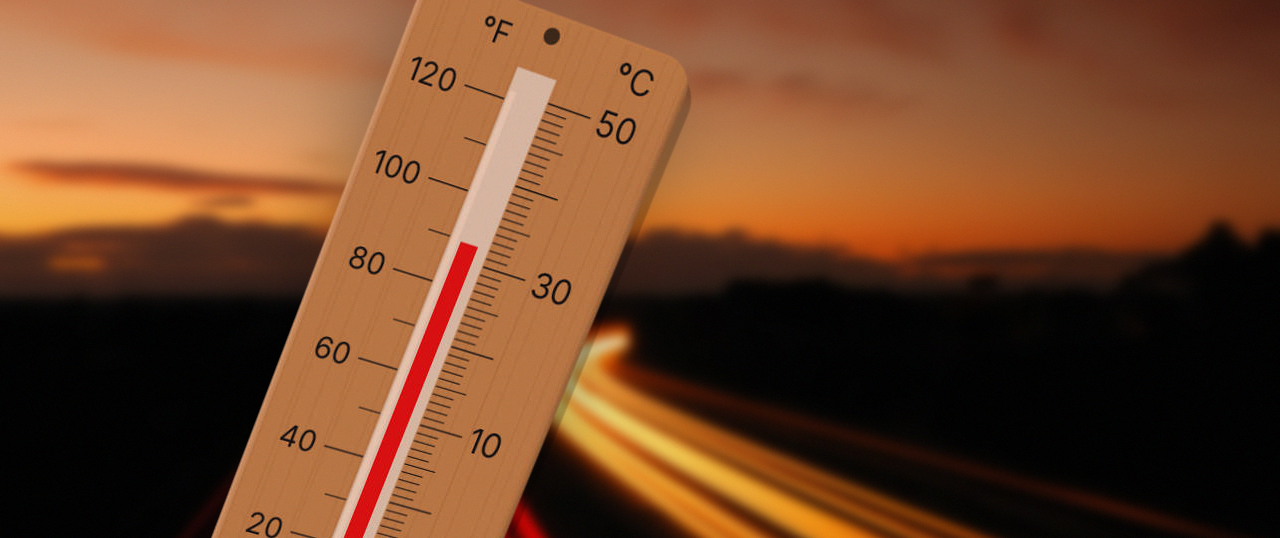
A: 32 °C
